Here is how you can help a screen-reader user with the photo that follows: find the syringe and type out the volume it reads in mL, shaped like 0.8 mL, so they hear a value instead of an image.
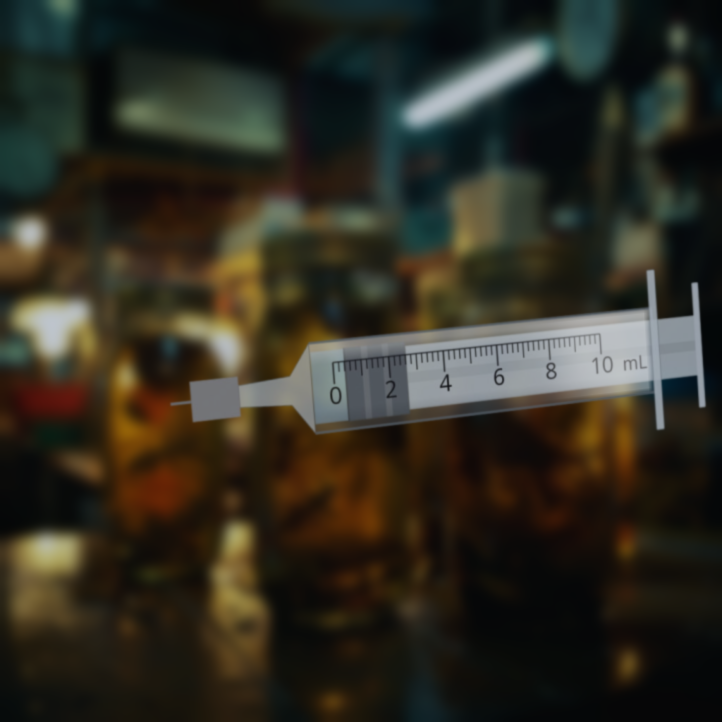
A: 0.4 mL
